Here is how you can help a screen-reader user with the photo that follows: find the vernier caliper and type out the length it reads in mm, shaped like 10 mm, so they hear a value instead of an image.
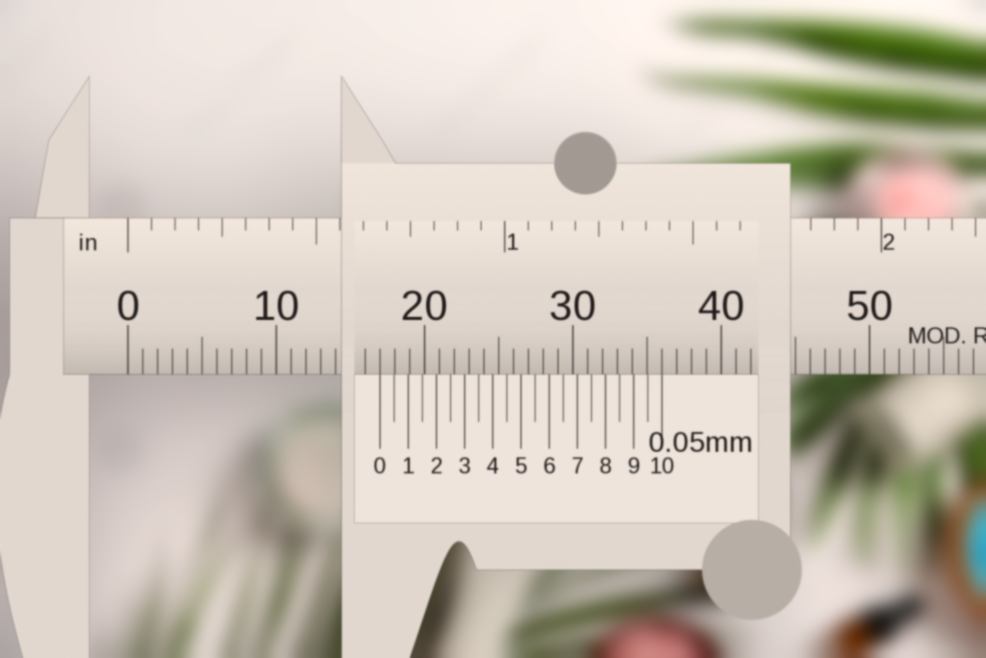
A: 17.0 mm
